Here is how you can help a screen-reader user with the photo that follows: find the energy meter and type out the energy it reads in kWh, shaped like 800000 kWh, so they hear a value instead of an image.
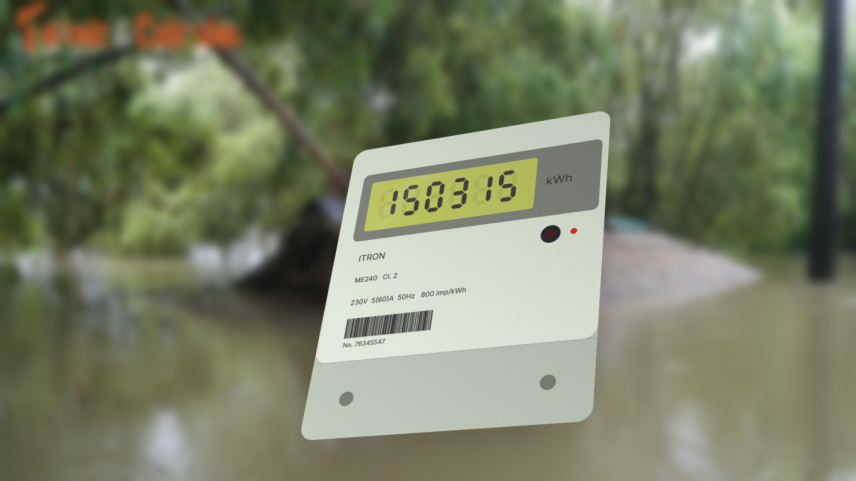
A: 150315 kWh
